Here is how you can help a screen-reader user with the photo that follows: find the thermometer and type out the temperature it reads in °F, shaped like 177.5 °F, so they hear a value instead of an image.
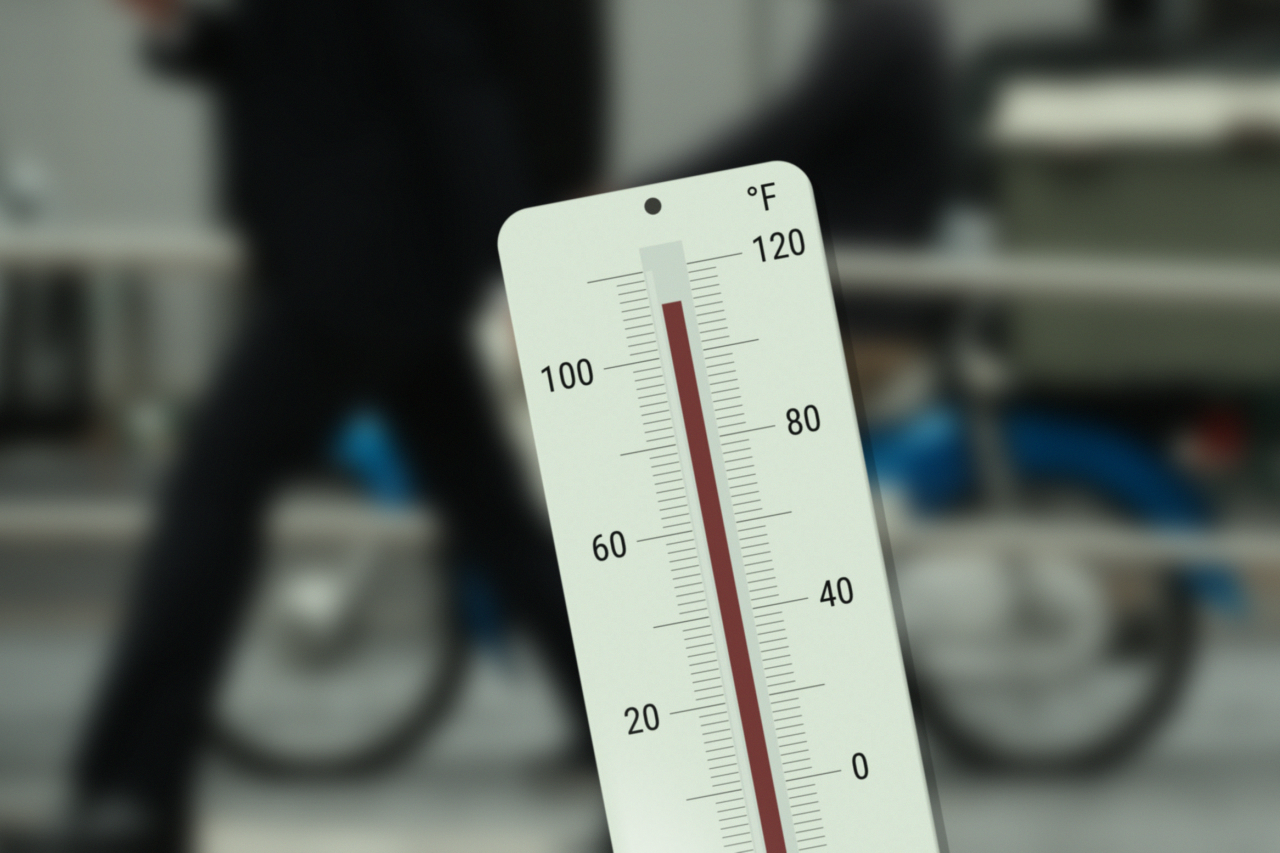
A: 112 °F
